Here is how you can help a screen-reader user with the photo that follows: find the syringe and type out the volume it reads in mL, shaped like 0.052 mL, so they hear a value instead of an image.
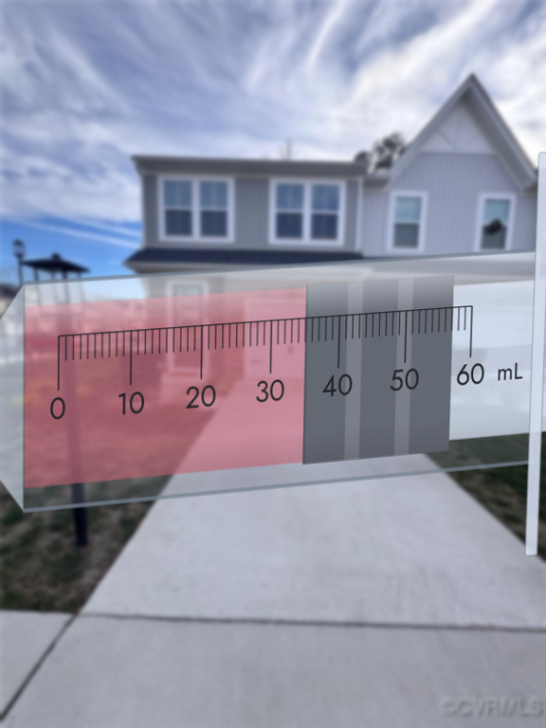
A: 35 mL
